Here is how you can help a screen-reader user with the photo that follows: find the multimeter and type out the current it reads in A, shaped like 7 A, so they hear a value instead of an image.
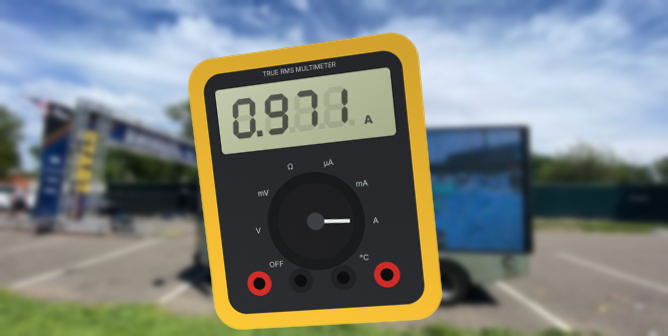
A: 0.971 A
